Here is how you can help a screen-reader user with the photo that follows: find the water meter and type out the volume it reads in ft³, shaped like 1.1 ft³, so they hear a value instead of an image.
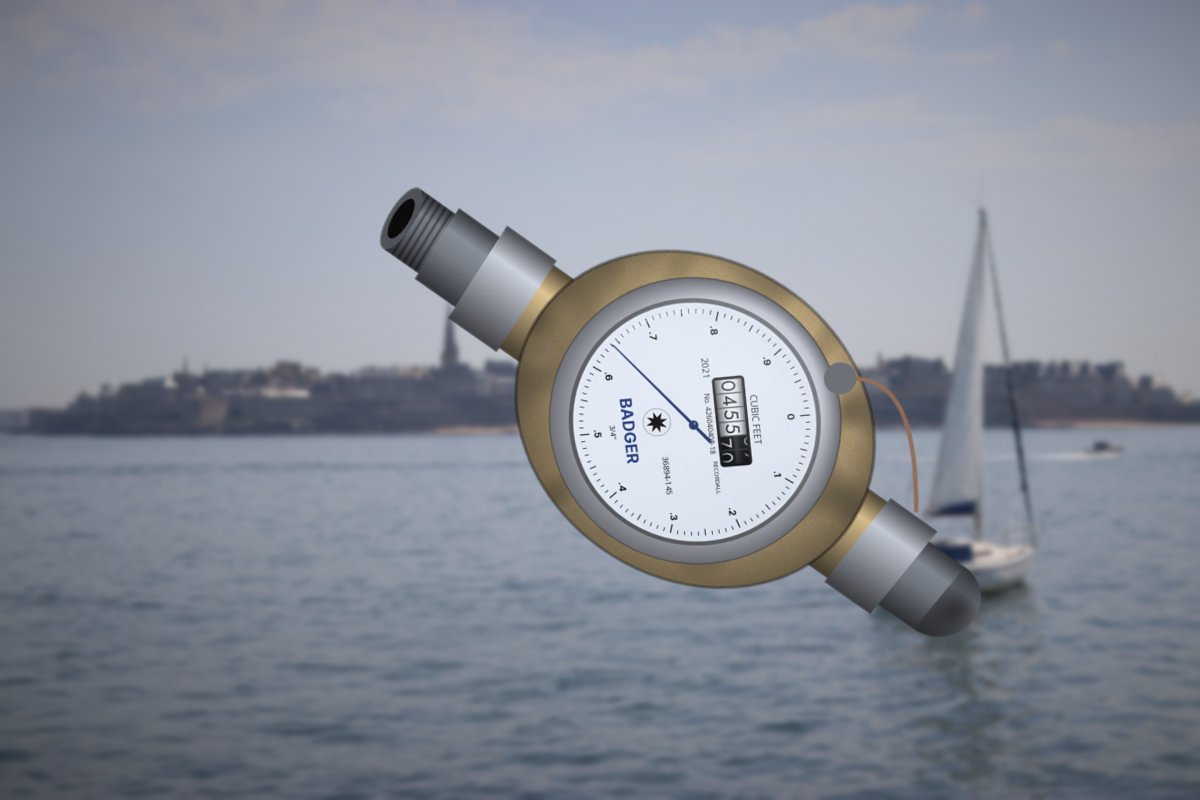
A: 45569.64 ft³
